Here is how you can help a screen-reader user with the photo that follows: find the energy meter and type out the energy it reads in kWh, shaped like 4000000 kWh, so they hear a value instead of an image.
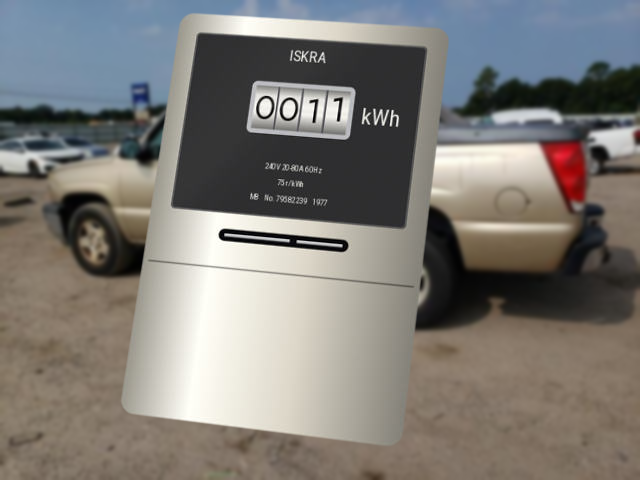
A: 11 kWh
